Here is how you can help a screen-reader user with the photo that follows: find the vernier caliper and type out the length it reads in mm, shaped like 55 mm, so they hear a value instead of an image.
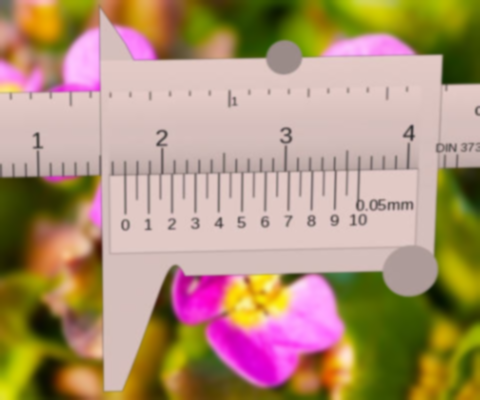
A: 17.0 mm
